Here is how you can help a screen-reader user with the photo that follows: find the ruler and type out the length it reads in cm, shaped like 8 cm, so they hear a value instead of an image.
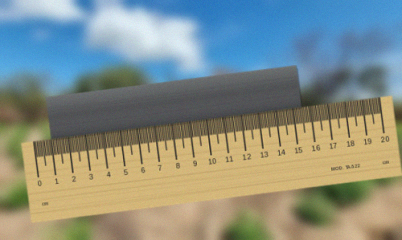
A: 14.5 cm
